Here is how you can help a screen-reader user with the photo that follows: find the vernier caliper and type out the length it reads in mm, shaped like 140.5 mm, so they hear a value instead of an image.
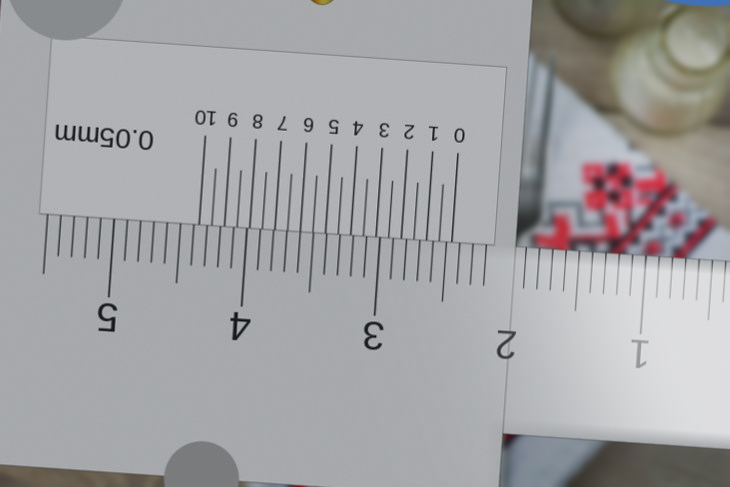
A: 24.6 mm
